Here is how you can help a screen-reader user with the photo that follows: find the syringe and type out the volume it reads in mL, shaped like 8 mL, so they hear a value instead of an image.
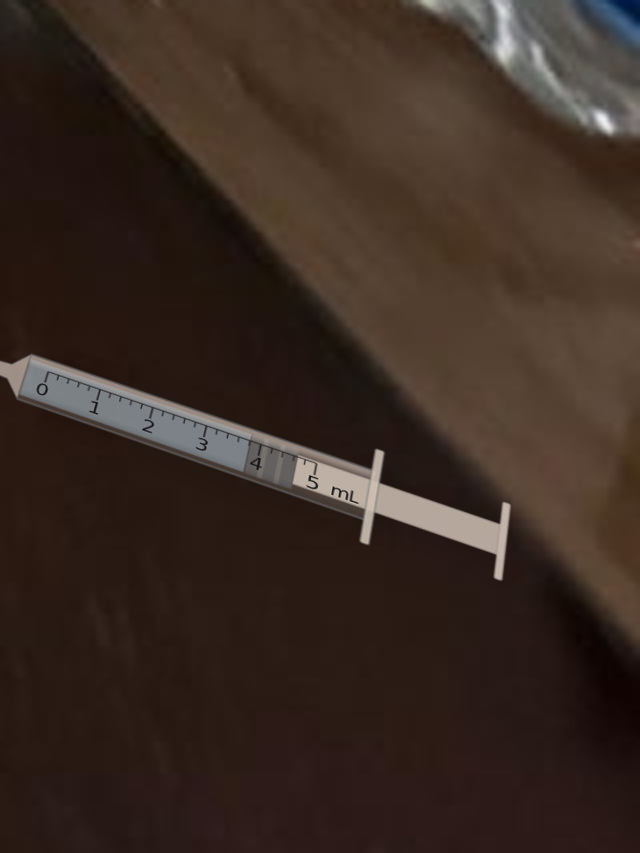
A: 3.8 mL
